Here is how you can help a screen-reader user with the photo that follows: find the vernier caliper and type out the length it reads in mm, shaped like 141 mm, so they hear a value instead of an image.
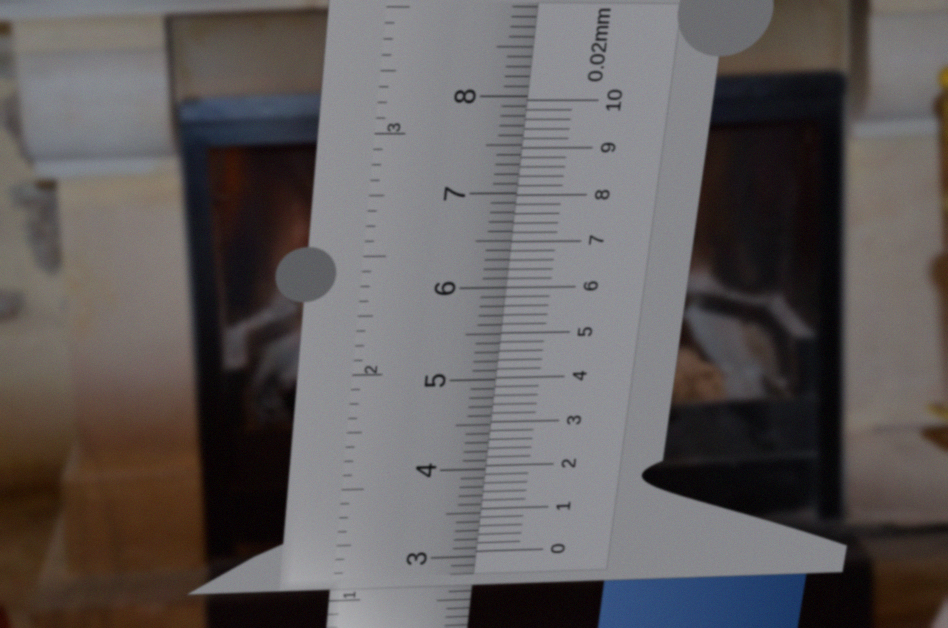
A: 30.6 mm
